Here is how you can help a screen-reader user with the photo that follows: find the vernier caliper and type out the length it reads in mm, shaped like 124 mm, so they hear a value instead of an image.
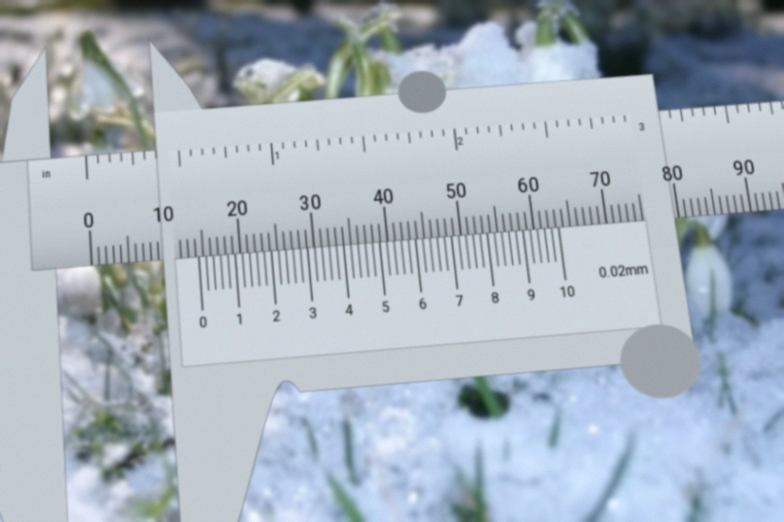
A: 14.4 mm
